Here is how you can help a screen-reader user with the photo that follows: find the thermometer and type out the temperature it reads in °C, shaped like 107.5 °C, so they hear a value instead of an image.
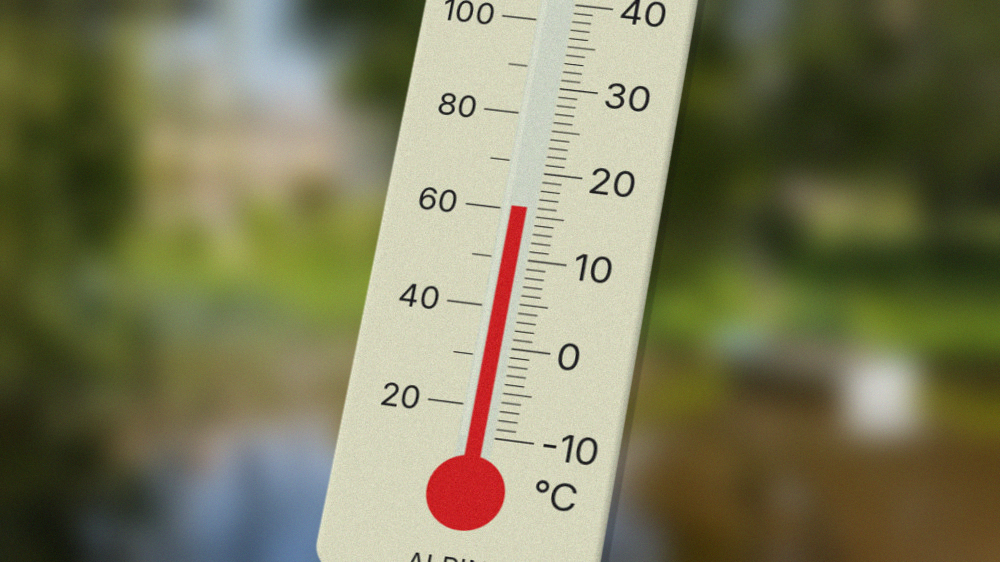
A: 16 °C
